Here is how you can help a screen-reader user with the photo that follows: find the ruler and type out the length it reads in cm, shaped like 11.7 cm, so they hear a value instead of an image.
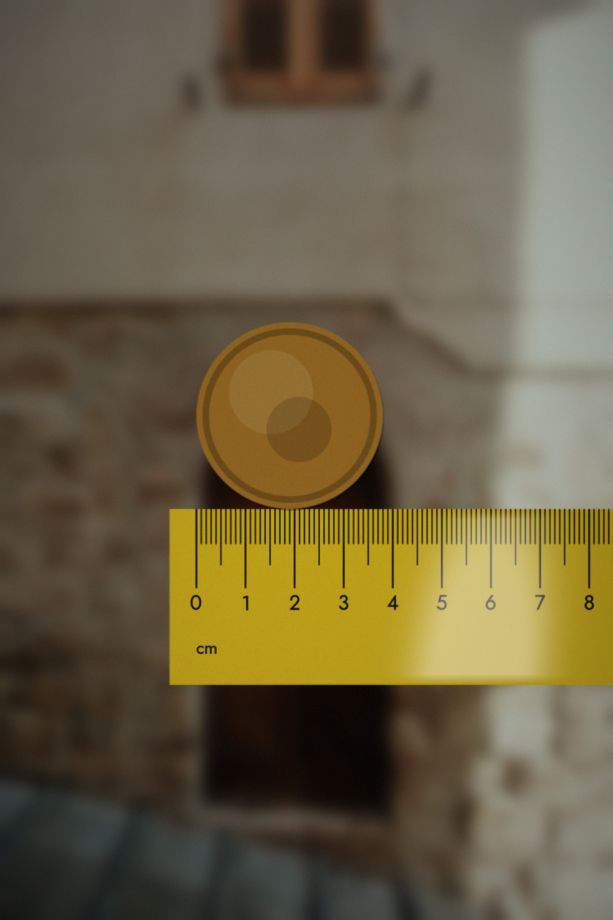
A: 3.8 cm
